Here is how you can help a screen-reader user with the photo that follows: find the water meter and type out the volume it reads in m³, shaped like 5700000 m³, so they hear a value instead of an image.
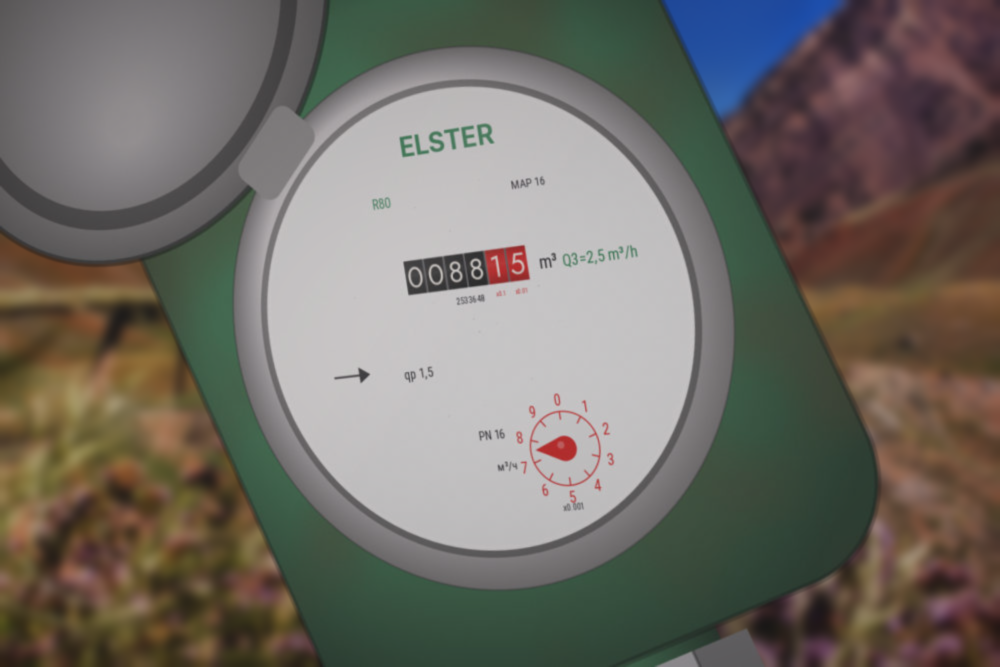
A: 88.157 m³
